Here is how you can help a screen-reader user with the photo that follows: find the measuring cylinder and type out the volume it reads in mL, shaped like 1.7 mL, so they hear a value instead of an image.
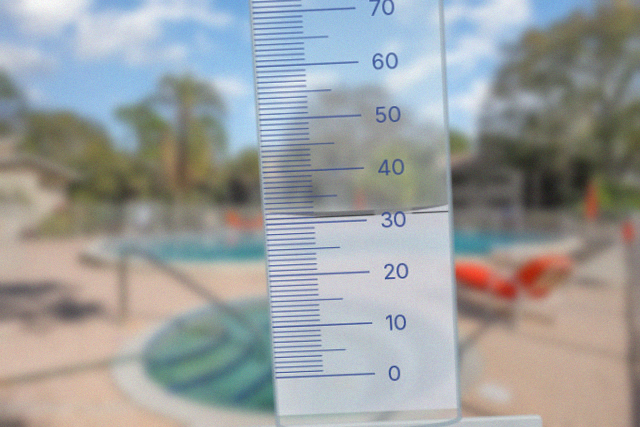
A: 31 mL
